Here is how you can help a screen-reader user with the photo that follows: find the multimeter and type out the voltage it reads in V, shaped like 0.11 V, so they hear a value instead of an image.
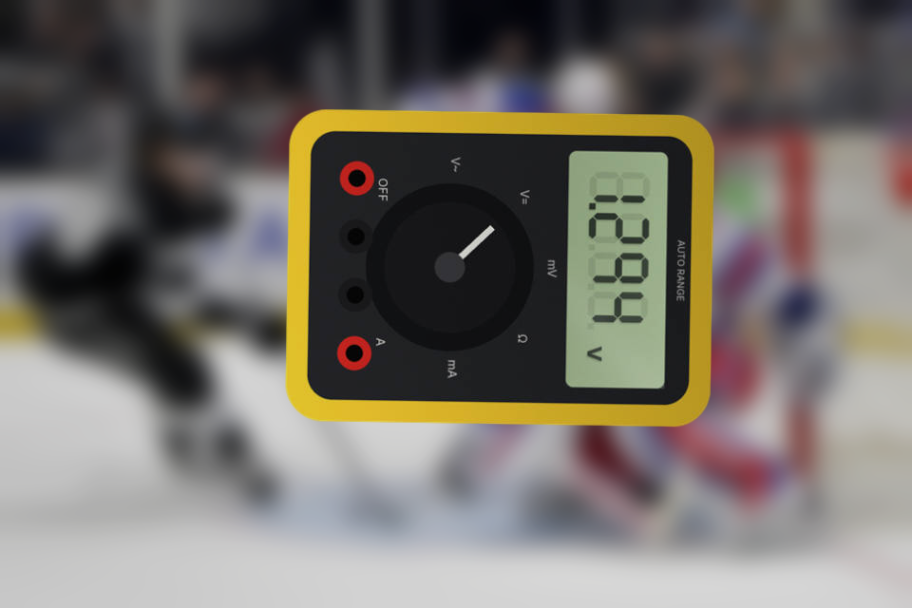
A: 1.294 V
